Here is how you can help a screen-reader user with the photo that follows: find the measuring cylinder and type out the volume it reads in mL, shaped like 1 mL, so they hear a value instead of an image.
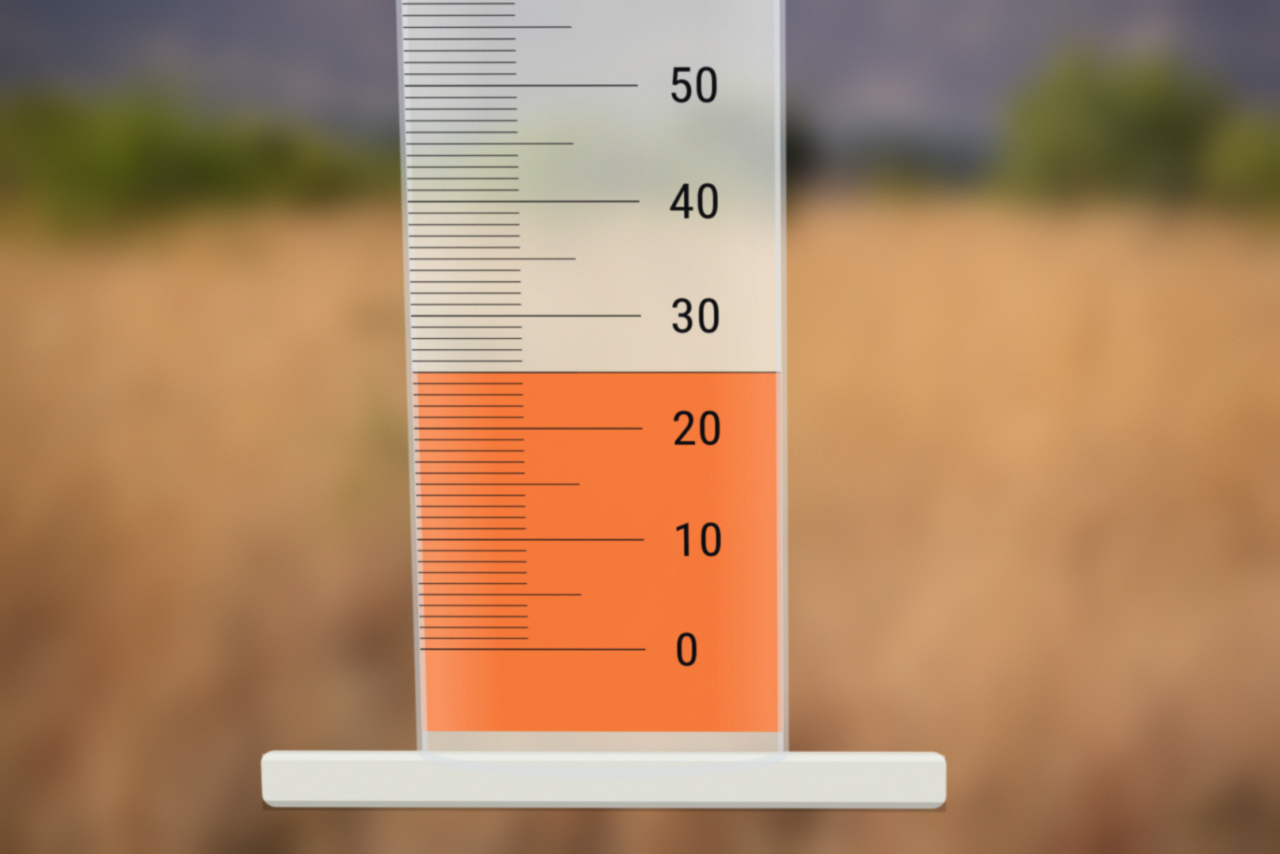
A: 25 mL
